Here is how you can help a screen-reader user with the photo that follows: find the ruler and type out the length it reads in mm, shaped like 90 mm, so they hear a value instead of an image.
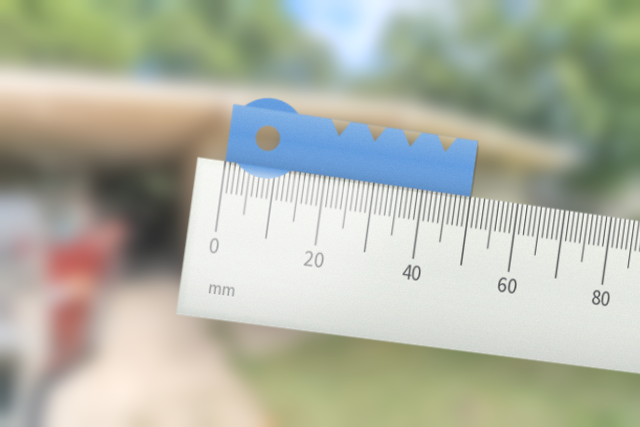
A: 50 mm
